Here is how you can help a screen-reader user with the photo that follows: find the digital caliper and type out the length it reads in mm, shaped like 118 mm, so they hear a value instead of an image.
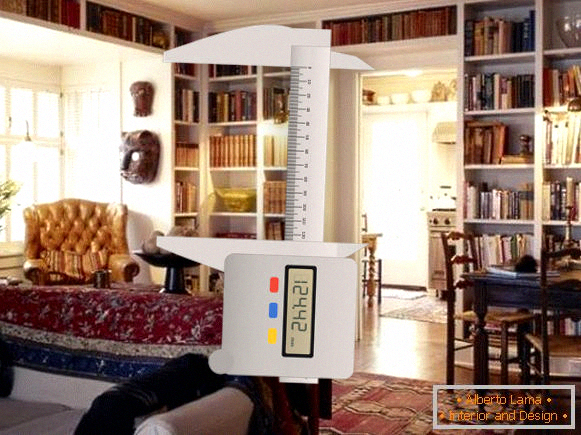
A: 124.42 mm
